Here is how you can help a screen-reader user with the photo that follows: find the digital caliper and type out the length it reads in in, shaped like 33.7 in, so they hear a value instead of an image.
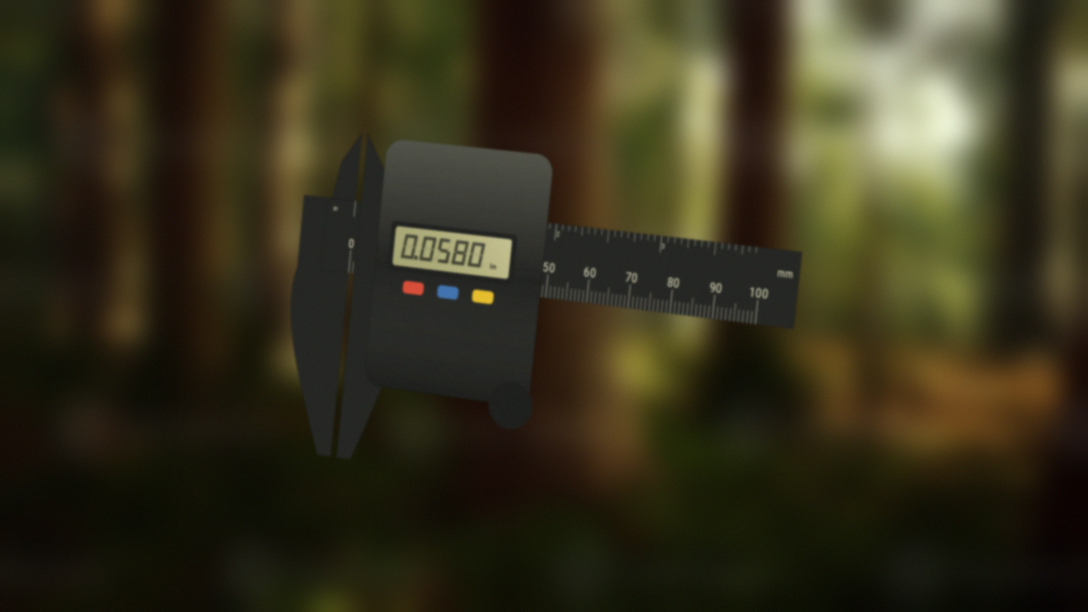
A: 0.0580 in
